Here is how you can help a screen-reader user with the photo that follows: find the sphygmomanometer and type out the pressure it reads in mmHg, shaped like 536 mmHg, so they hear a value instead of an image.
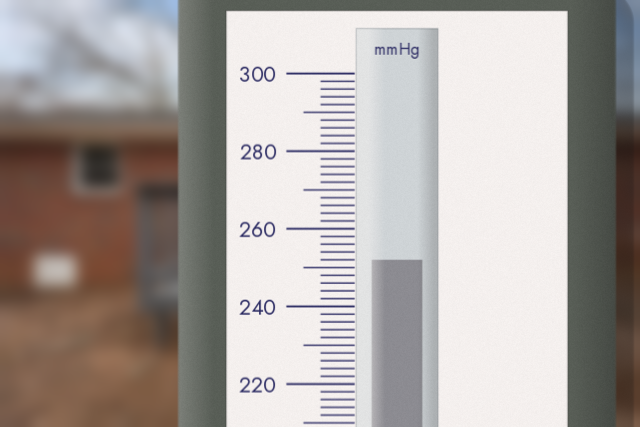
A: 252 mmHg
